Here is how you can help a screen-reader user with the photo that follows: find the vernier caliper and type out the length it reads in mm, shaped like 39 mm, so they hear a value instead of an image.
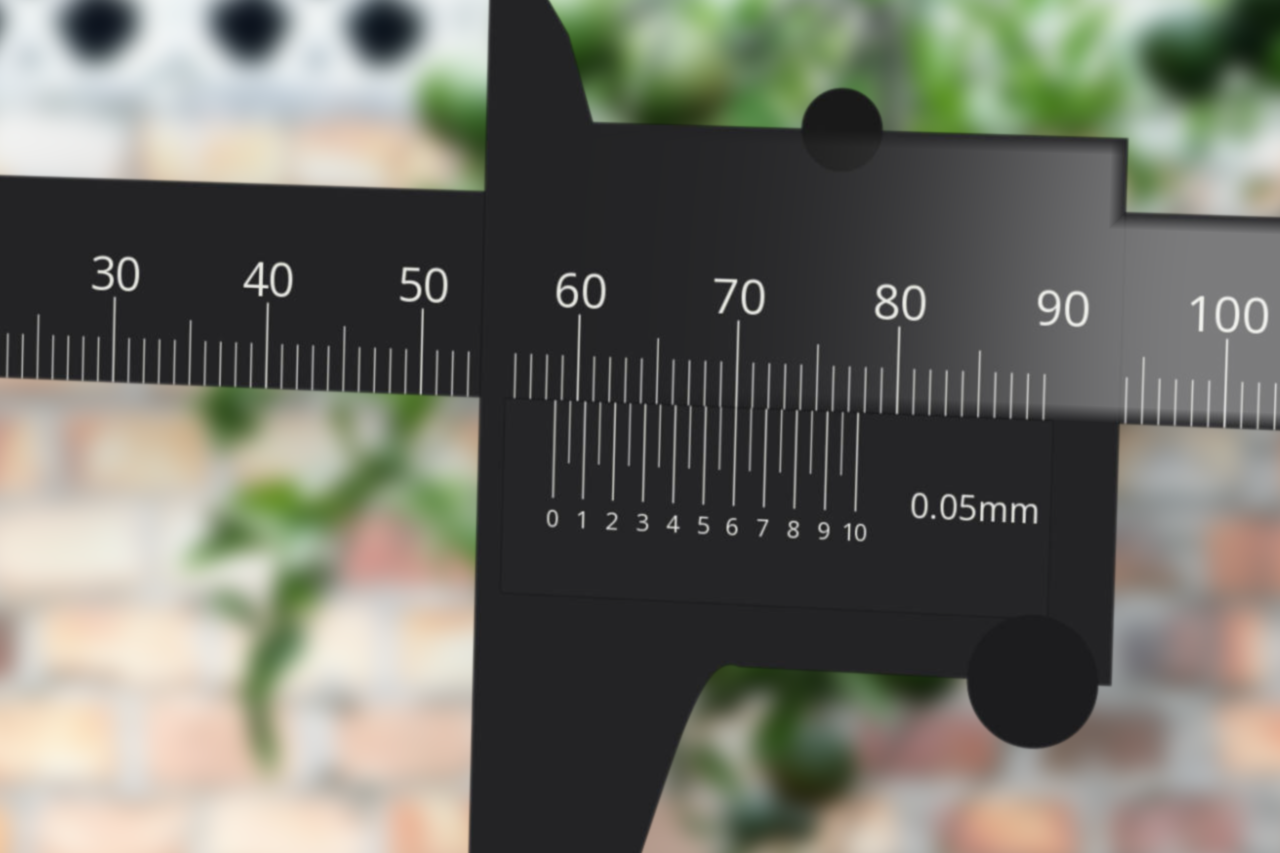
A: 58.6 mm
